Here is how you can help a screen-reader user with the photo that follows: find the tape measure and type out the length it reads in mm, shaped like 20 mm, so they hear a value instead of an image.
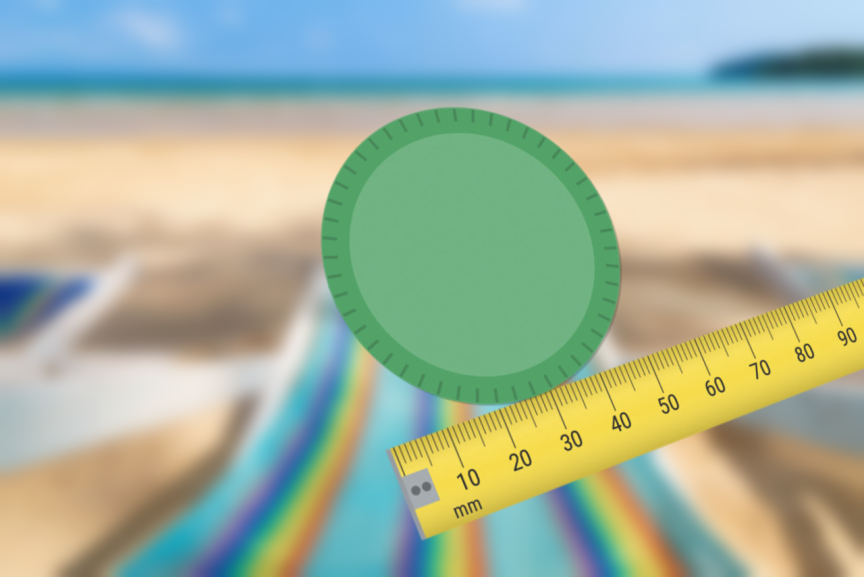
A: 54 mm
